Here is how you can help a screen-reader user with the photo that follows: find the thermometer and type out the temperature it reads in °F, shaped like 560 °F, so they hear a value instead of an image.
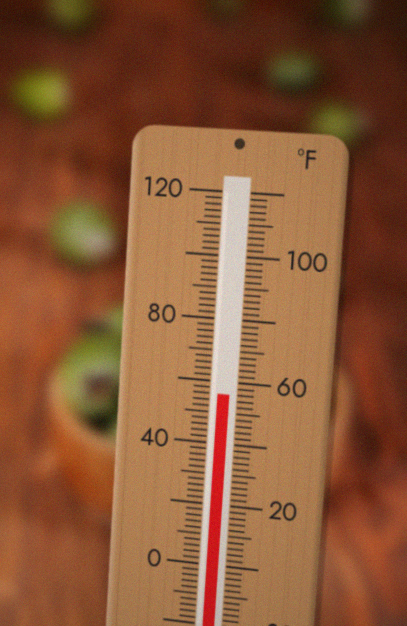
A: 56 °F
